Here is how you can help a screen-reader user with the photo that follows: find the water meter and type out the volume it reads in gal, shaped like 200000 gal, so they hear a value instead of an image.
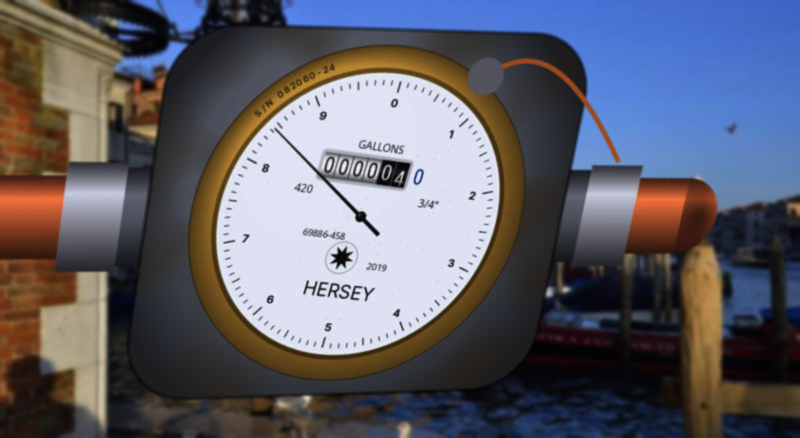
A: 38.4 gal
